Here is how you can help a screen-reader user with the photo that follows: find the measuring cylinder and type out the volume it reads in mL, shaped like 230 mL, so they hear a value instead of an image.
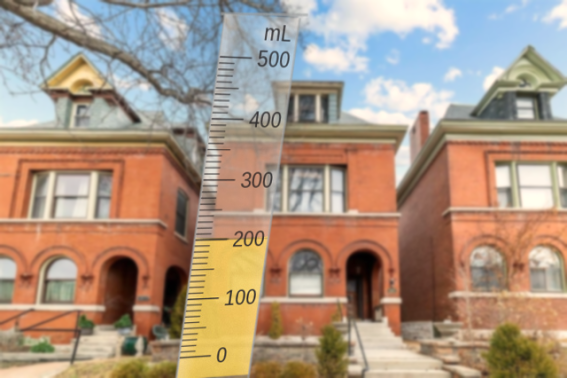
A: 200 mL
